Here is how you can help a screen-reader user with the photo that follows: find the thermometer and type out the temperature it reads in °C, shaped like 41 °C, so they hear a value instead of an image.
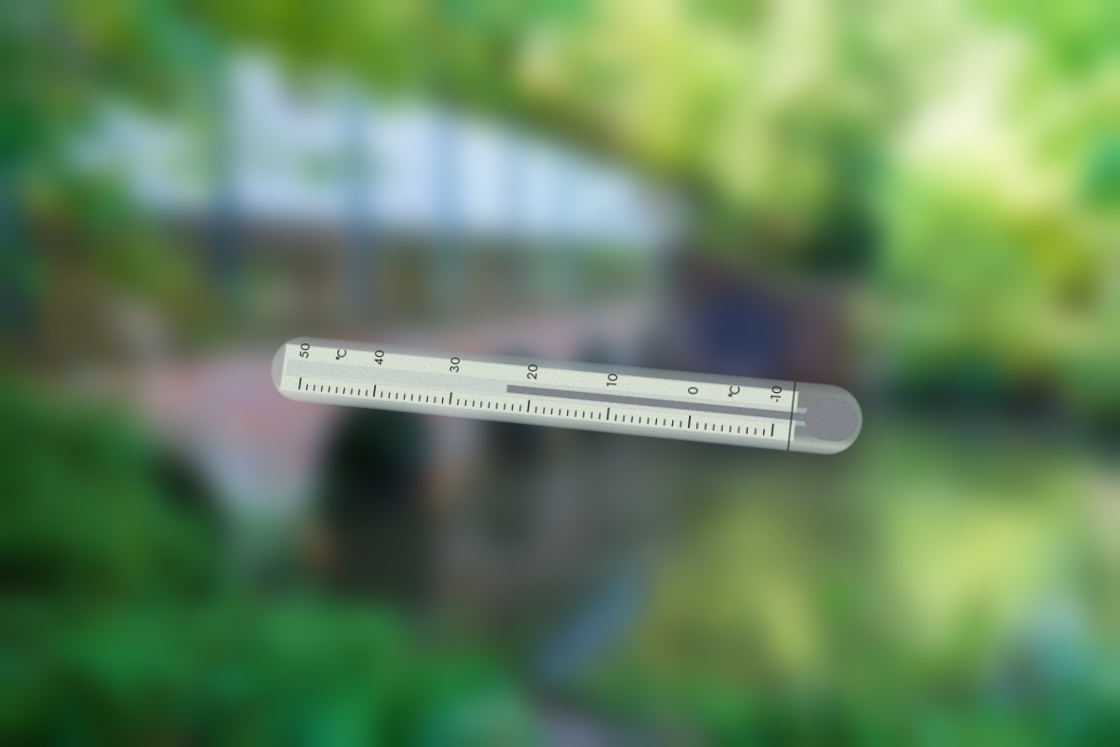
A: 23 °C
